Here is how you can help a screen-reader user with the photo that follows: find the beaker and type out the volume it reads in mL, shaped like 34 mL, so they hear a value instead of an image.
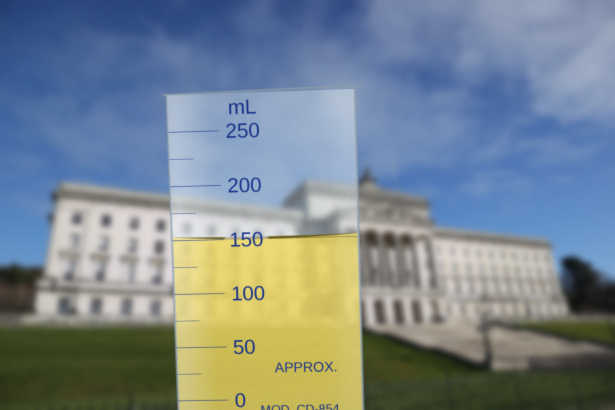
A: 150 mL
